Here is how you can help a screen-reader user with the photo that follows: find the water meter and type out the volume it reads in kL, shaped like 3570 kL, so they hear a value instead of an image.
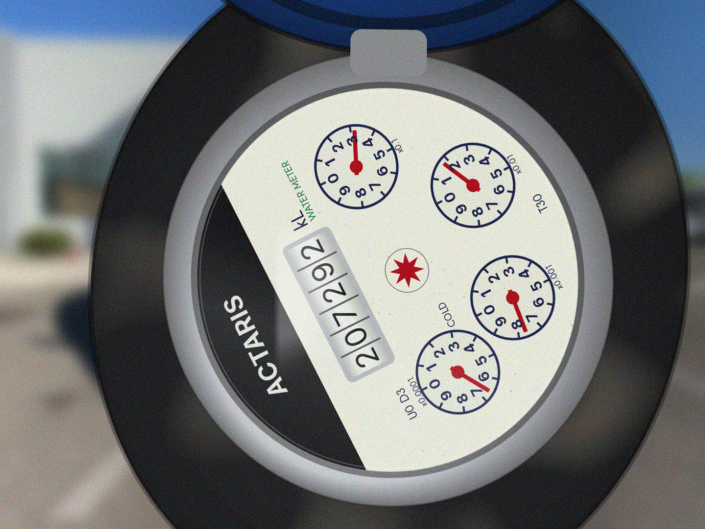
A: 207292.3176 kL
